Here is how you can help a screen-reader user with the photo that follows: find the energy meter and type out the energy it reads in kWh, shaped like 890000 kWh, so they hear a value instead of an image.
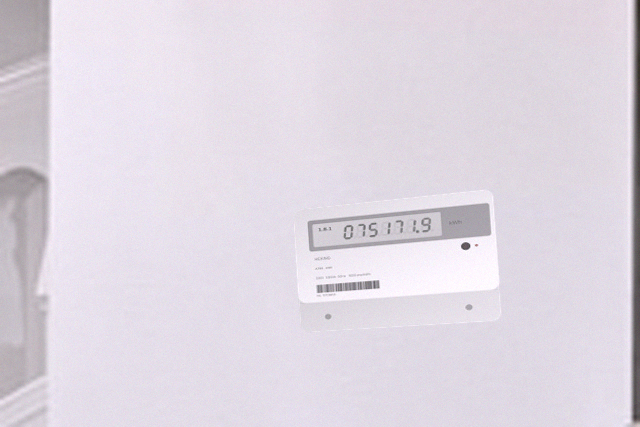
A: 75171.9 kWh
